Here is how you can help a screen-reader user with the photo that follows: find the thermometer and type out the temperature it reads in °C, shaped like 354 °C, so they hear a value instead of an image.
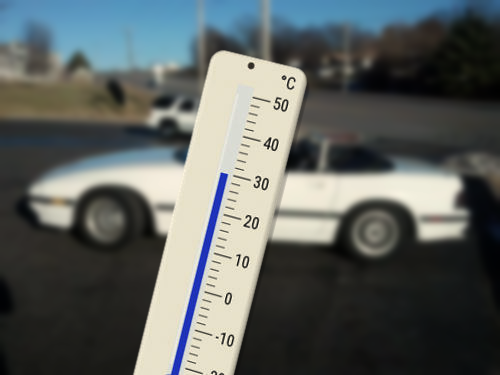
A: 30 °C
